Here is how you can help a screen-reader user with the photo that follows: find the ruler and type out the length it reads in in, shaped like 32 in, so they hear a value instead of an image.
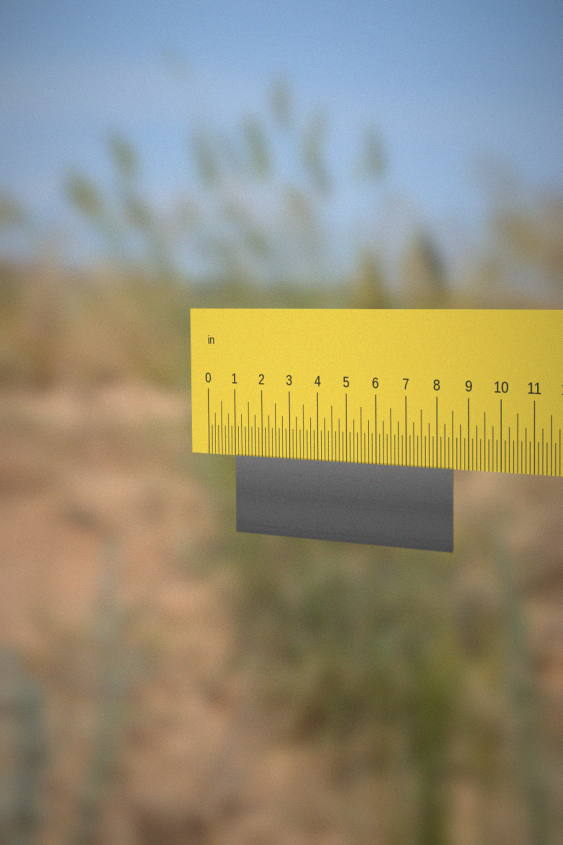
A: 7.5 in
